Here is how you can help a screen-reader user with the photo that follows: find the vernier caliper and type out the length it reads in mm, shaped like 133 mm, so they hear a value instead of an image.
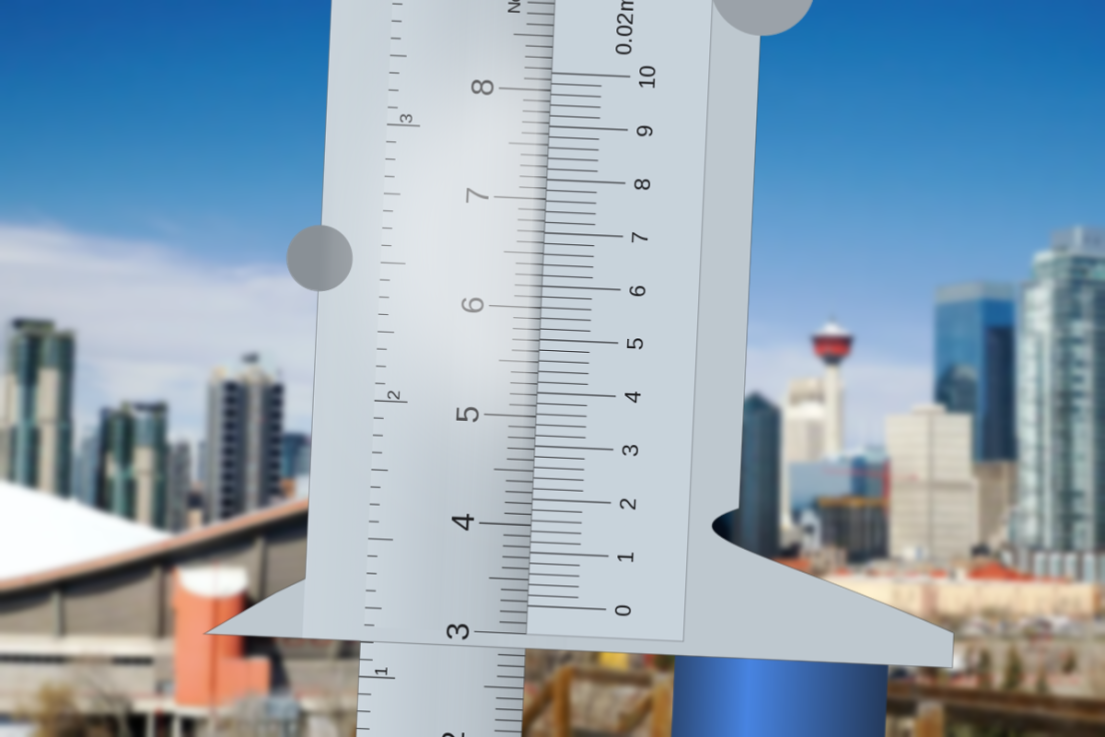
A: 32.6 mm
